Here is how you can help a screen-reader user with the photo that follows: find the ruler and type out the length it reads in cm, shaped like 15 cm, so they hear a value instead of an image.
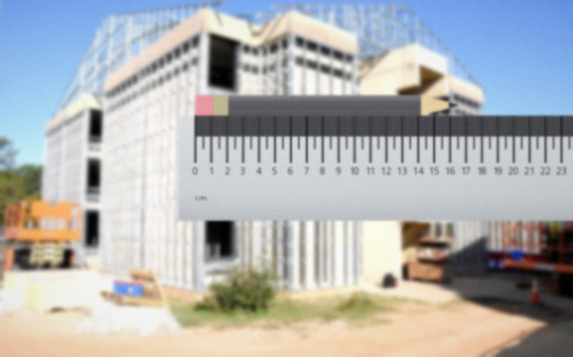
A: 16.5 cm
